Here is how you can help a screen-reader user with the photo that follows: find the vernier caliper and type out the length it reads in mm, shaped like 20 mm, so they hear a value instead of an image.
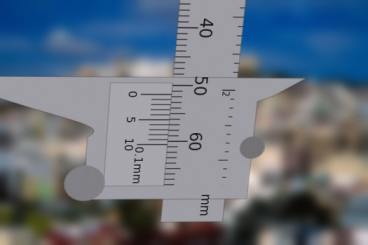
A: 51.6 mm
